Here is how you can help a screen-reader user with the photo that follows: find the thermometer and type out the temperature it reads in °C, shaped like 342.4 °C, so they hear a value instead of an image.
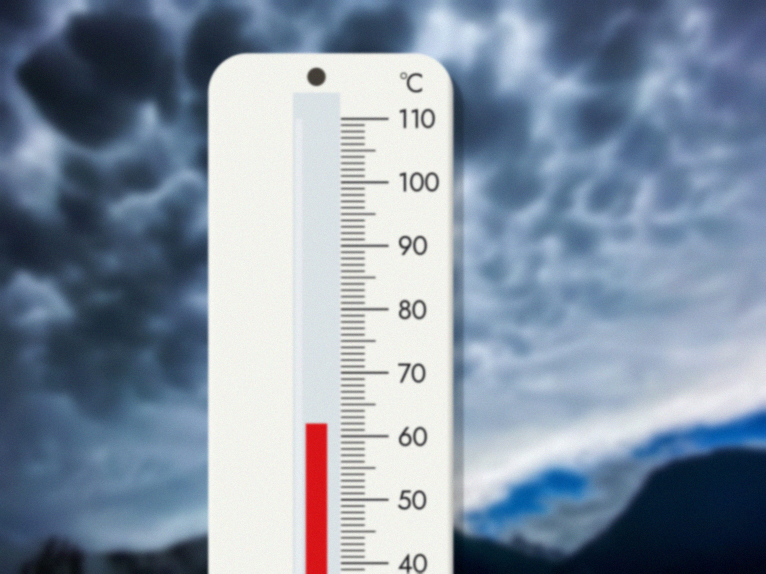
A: 62 °C
